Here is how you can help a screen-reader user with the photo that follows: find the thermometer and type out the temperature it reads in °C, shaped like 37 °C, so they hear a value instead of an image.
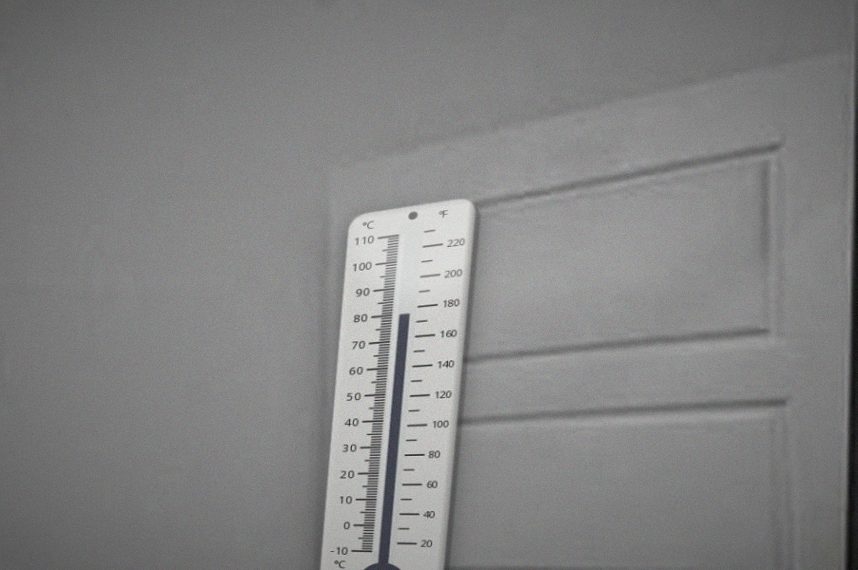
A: 80 °C
